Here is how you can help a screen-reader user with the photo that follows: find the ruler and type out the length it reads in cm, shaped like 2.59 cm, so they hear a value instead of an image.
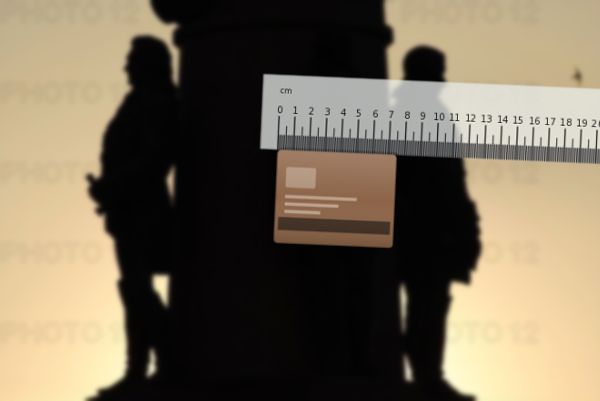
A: 7.5 cm
